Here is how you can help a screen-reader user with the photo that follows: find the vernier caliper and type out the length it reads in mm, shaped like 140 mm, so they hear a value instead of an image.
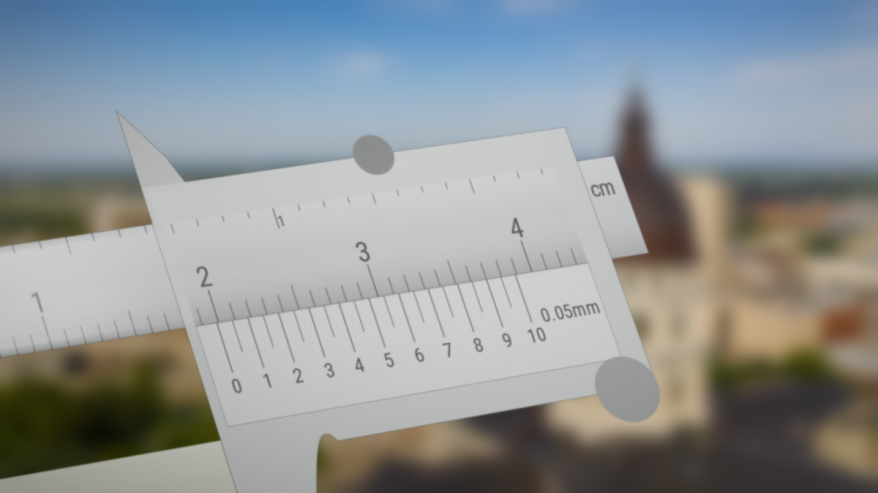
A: 19.9 mm
